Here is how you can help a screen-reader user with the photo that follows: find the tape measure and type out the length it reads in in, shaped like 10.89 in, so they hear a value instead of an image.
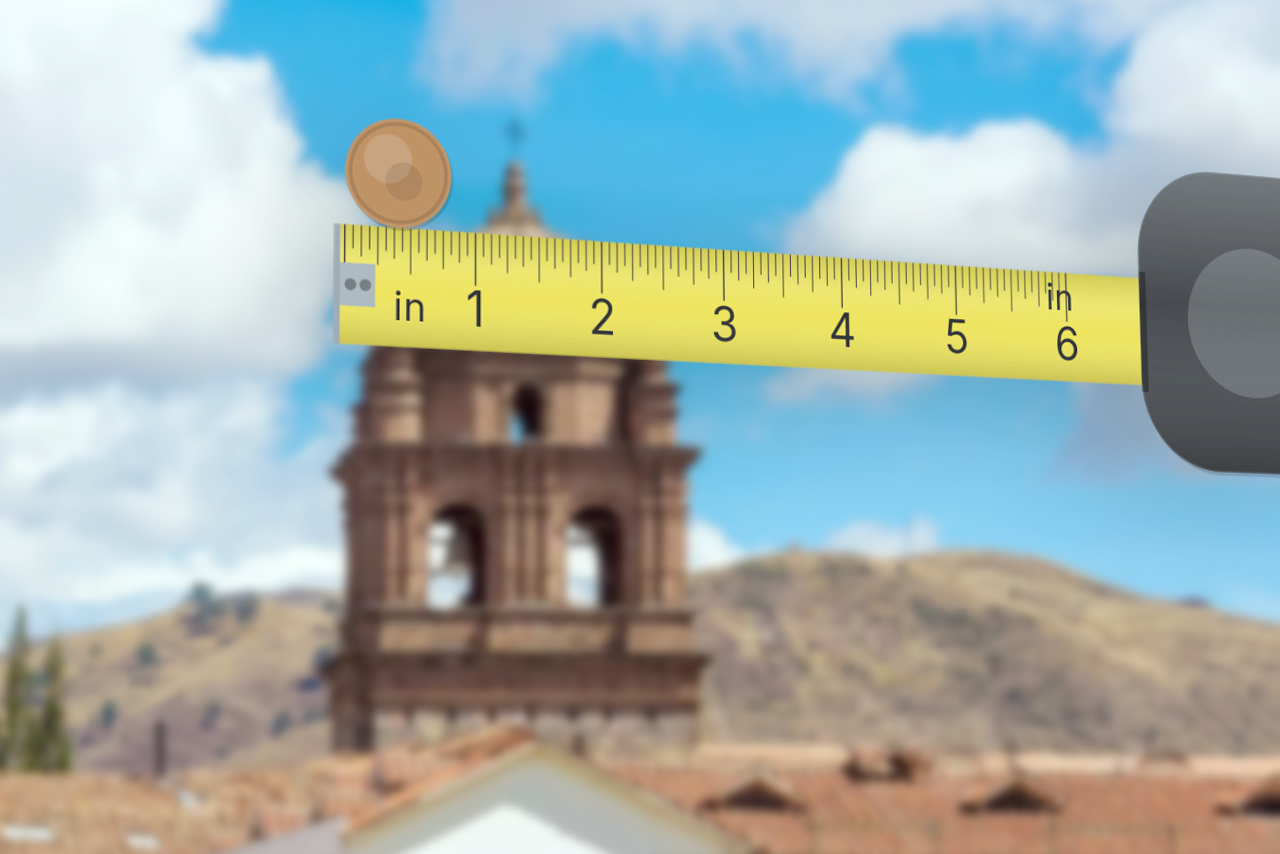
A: 0.8125 in
